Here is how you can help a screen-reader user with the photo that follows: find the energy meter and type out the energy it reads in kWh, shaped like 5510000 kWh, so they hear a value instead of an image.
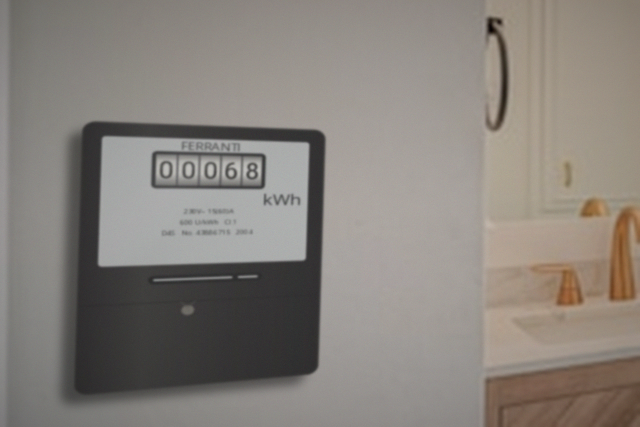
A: 68 kWh
